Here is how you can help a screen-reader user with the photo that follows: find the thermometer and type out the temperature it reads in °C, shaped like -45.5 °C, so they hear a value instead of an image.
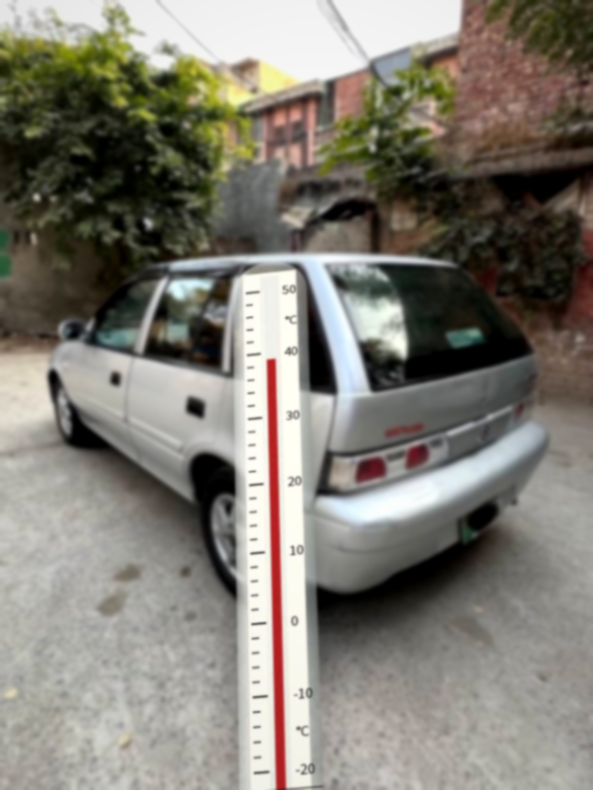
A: 39 °C
